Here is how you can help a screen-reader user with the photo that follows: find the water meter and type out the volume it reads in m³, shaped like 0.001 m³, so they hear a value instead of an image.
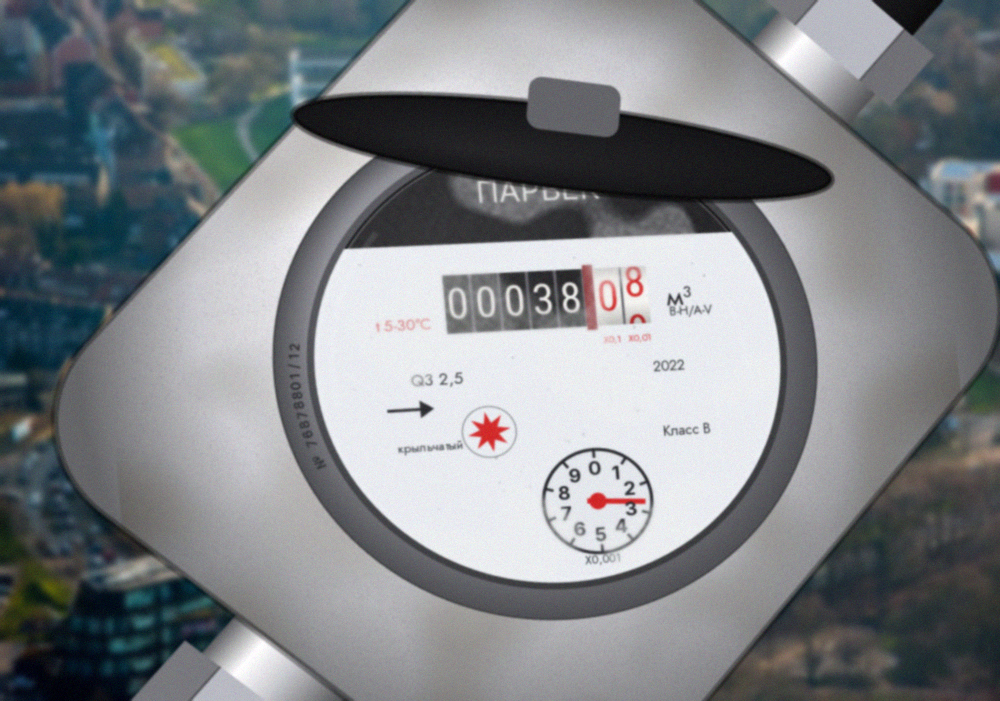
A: 38.082 m³
